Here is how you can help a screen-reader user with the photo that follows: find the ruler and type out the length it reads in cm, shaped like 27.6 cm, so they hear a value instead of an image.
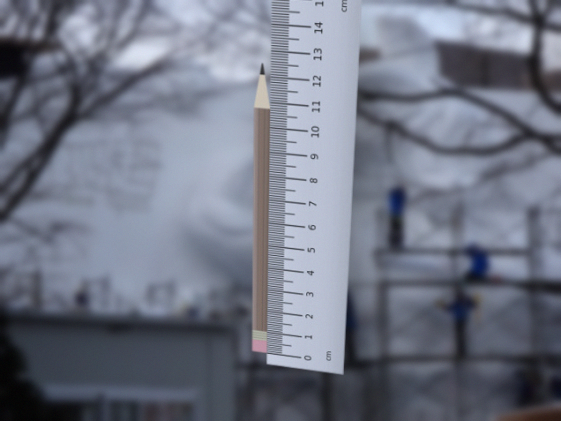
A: 12.5 cm
